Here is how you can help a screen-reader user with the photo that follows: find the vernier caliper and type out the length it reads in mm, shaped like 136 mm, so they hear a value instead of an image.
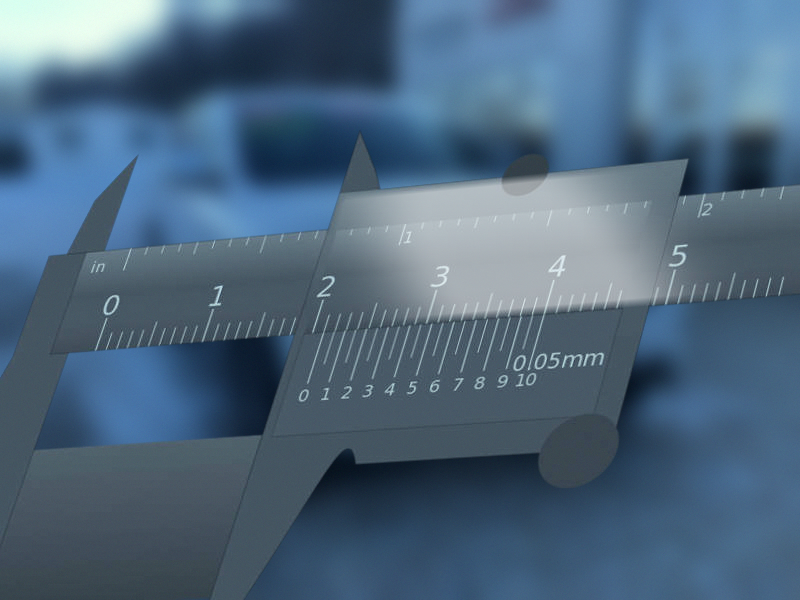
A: 21.0 mm
